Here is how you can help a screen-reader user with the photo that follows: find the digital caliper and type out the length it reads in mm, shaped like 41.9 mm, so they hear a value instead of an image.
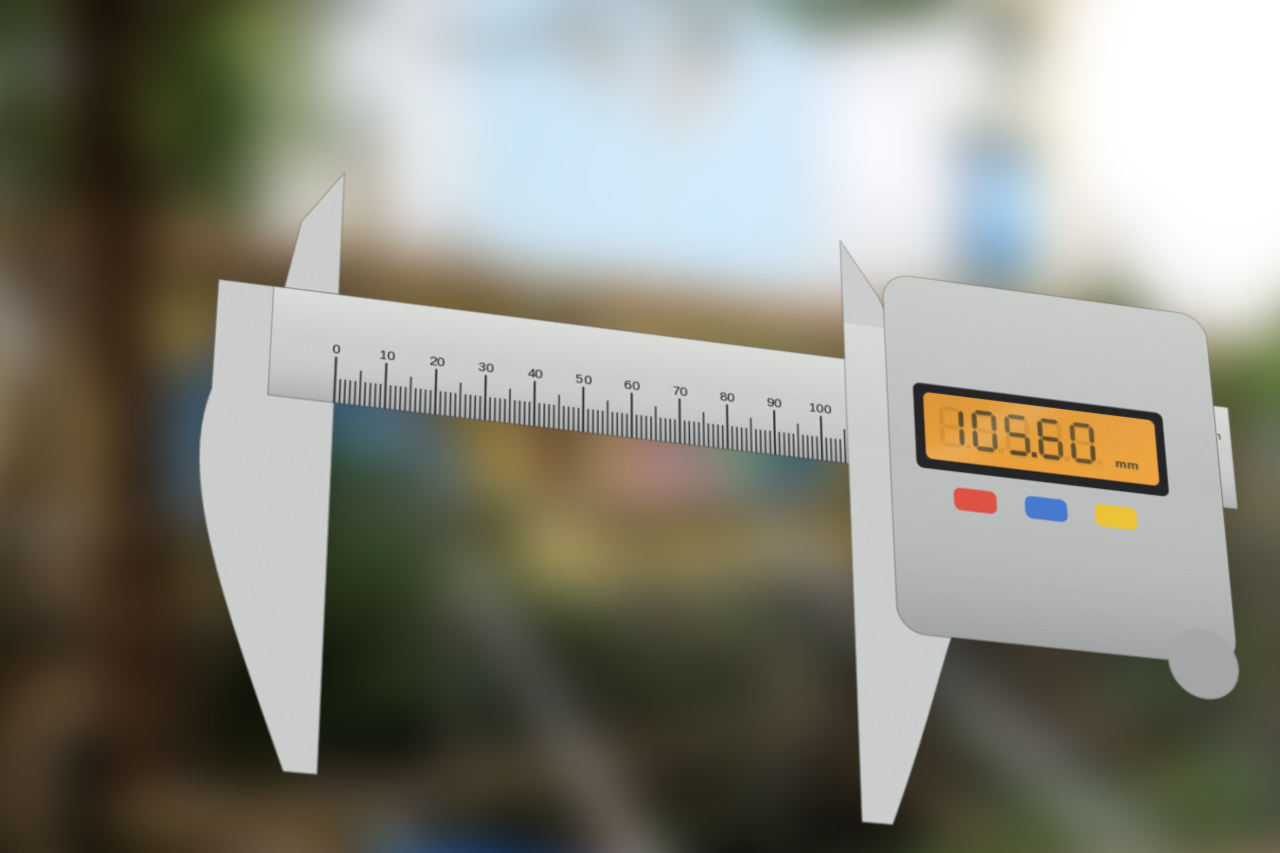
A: 105.60 mm
